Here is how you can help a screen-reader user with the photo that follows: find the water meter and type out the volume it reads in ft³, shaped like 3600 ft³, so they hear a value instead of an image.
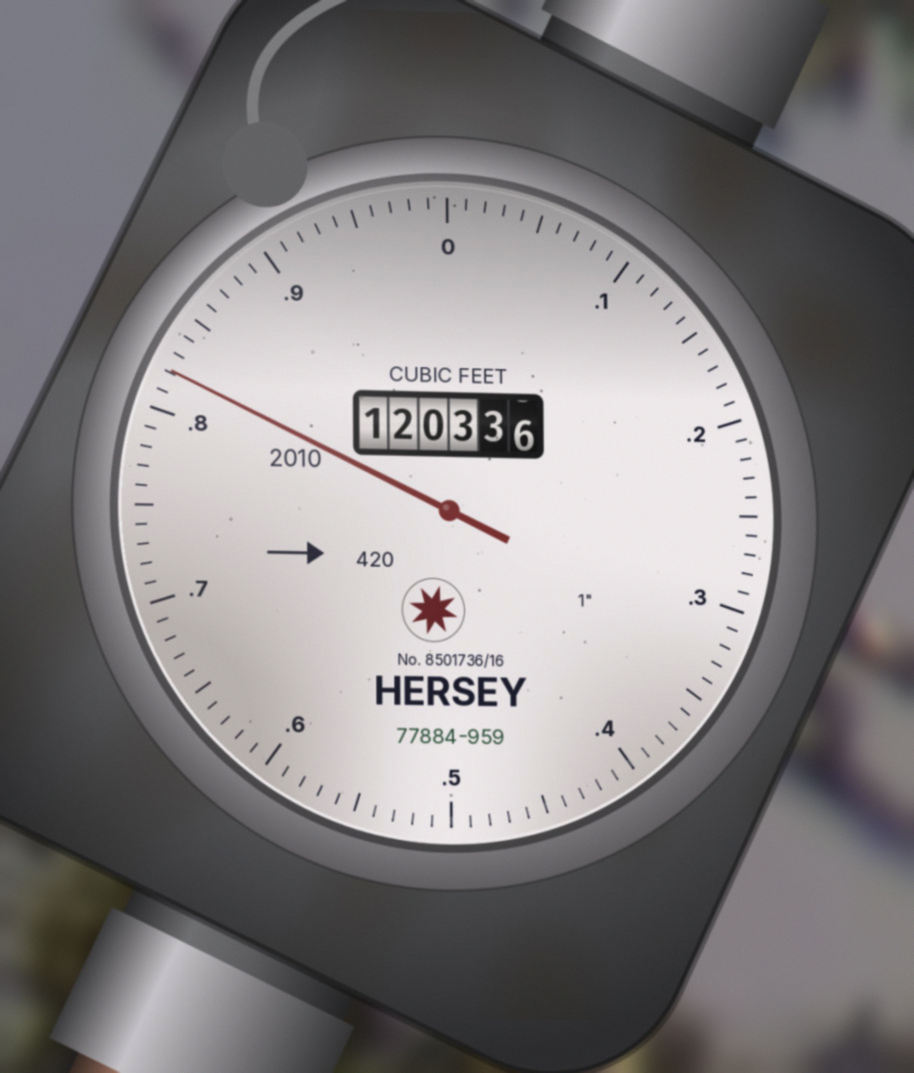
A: 120335.82 ft³
